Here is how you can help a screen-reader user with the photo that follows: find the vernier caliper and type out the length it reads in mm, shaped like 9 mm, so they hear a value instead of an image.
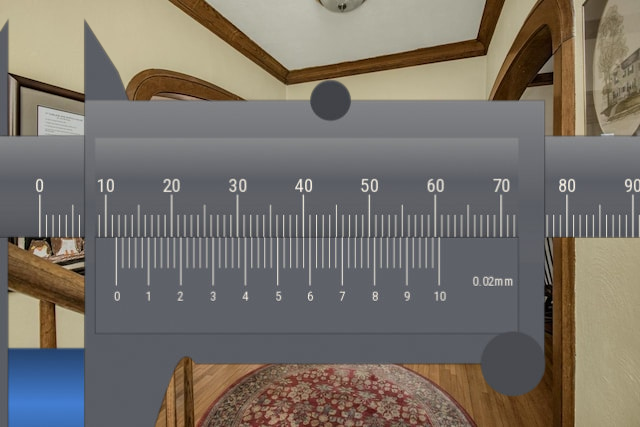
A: 11.6 mm
